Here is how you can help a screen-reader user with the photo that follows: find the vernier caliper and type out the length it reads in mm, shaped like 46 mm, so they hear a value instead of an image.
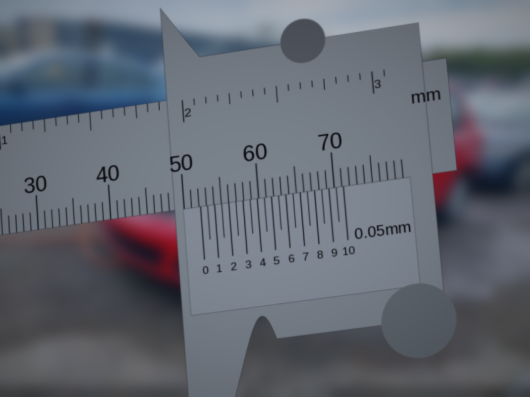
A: 52.2 mm
